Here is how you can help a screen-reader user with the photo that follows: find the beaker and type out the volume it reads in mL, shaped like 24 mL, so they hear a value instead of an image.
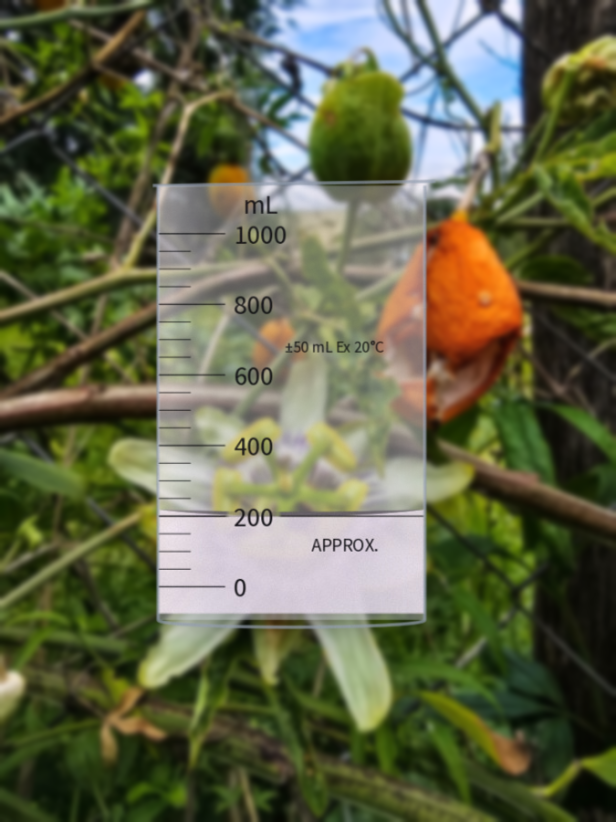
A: 200 mL
